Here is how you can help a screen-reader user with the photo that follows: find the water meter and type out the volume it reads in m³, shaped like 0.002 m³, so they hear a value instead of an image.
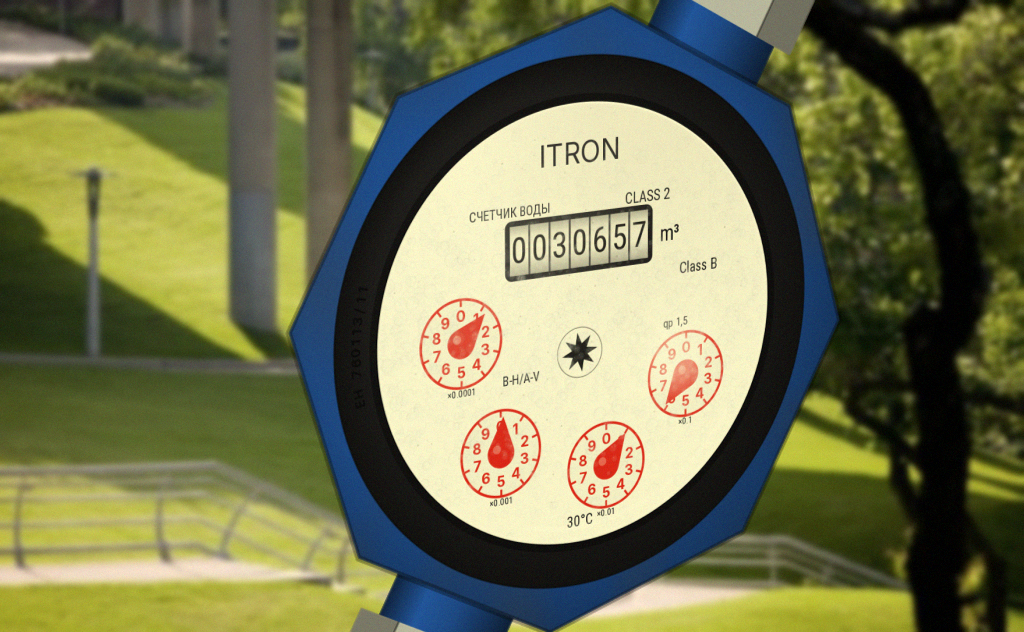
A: 30657.6101 m³
